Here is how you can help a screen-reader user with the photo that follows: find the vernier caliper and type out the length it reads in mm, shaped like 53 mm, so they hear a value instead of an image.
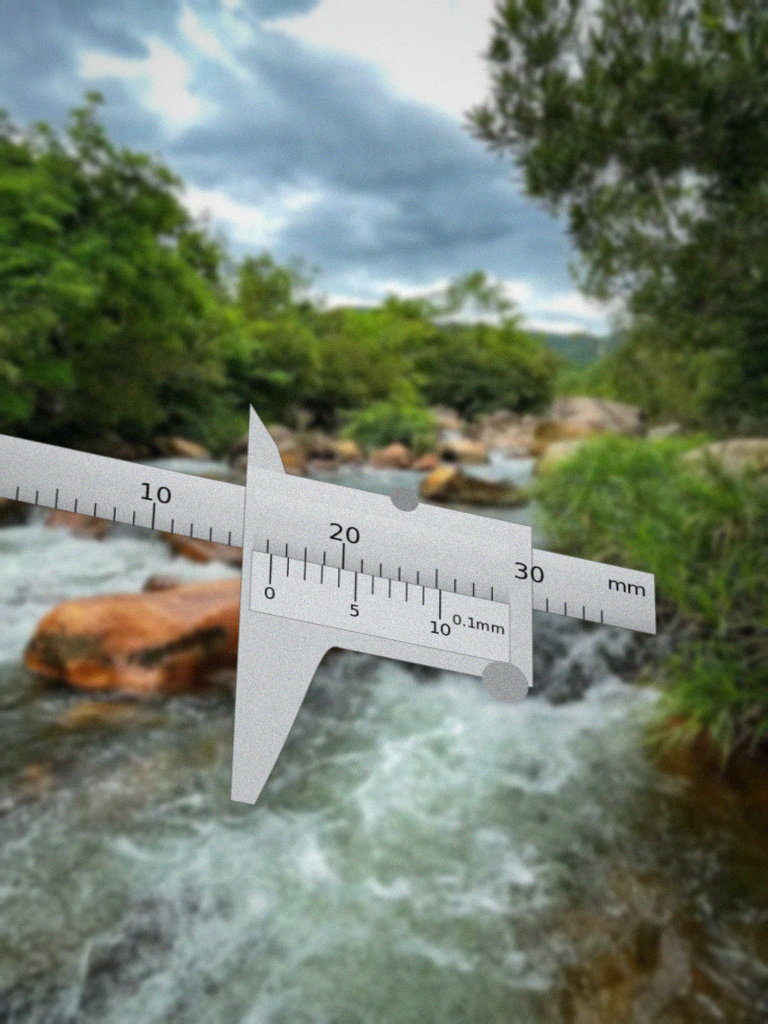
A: 16.2 mm
